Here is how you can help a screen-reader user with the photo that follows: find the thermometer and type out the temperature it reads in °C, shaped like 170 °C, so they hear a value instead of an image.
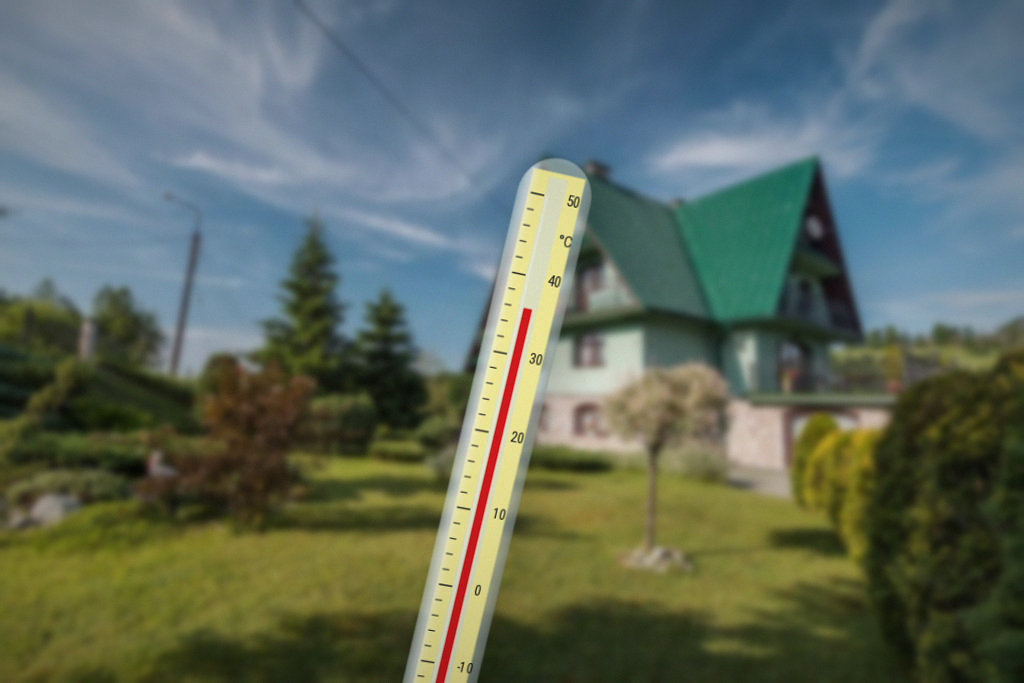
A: 36 °C
